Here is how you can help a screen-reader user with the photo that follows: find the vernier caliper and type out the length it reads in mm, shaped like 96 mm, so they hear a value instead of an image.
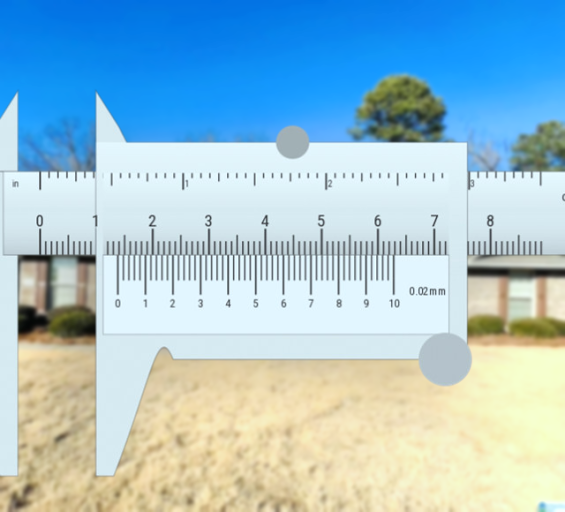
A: 13.8 mm
